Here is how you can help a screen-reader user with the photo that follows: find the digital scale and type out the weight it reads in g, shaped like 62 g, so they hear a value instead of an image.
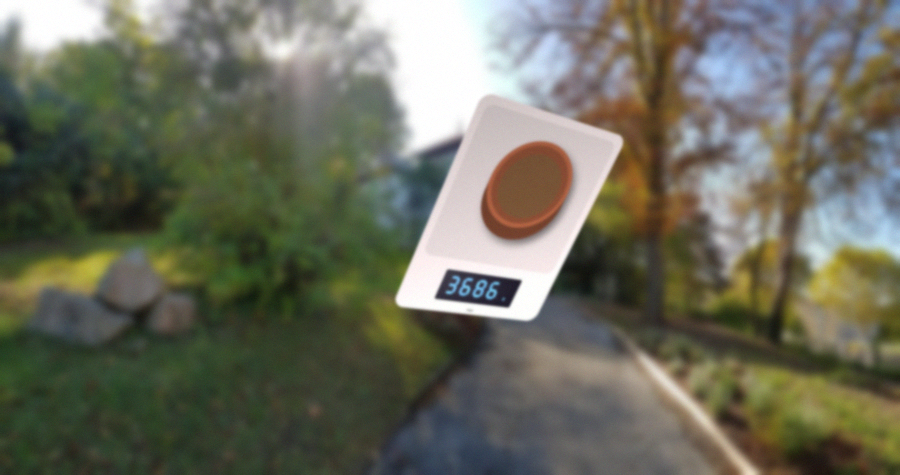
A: 3686 g
